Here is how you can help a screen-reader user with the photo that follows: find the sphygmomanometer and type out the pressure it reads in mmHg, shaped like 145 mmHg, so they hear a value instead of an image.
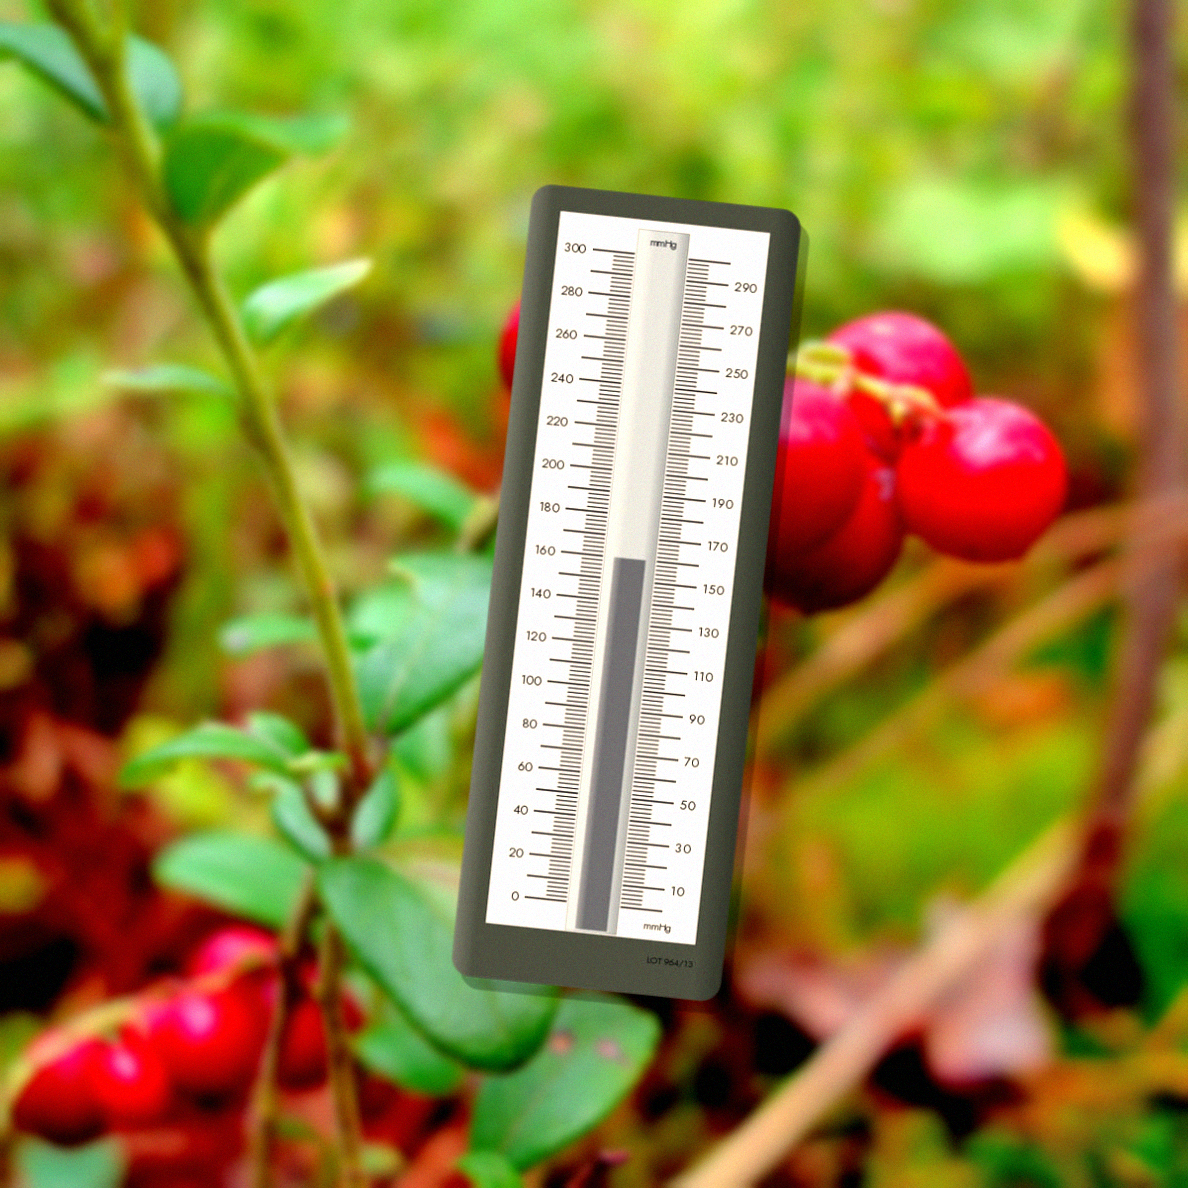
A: 160 mmHg
